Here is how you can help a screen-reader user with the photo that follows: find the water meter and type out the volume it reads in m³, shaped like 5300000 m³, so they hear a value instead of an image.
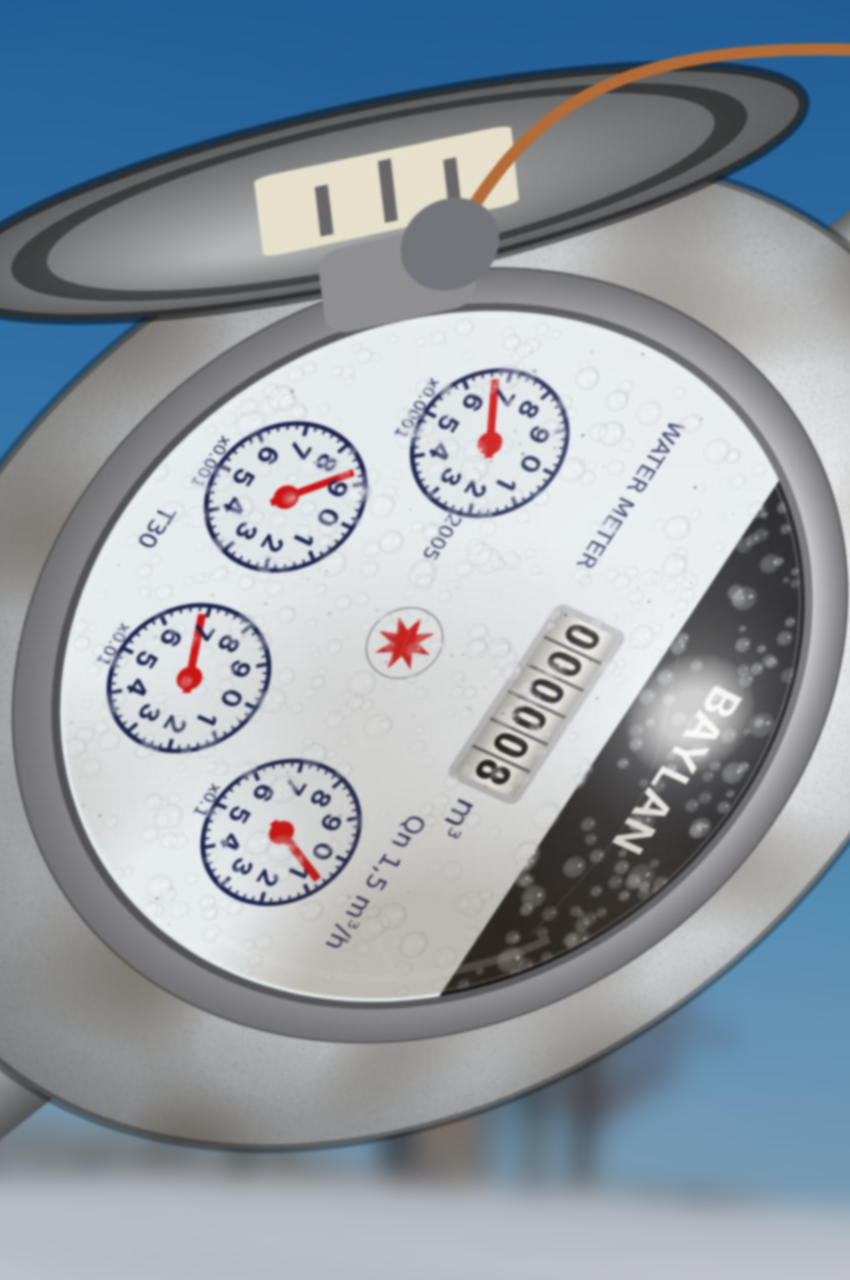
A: 8.0686 m³
